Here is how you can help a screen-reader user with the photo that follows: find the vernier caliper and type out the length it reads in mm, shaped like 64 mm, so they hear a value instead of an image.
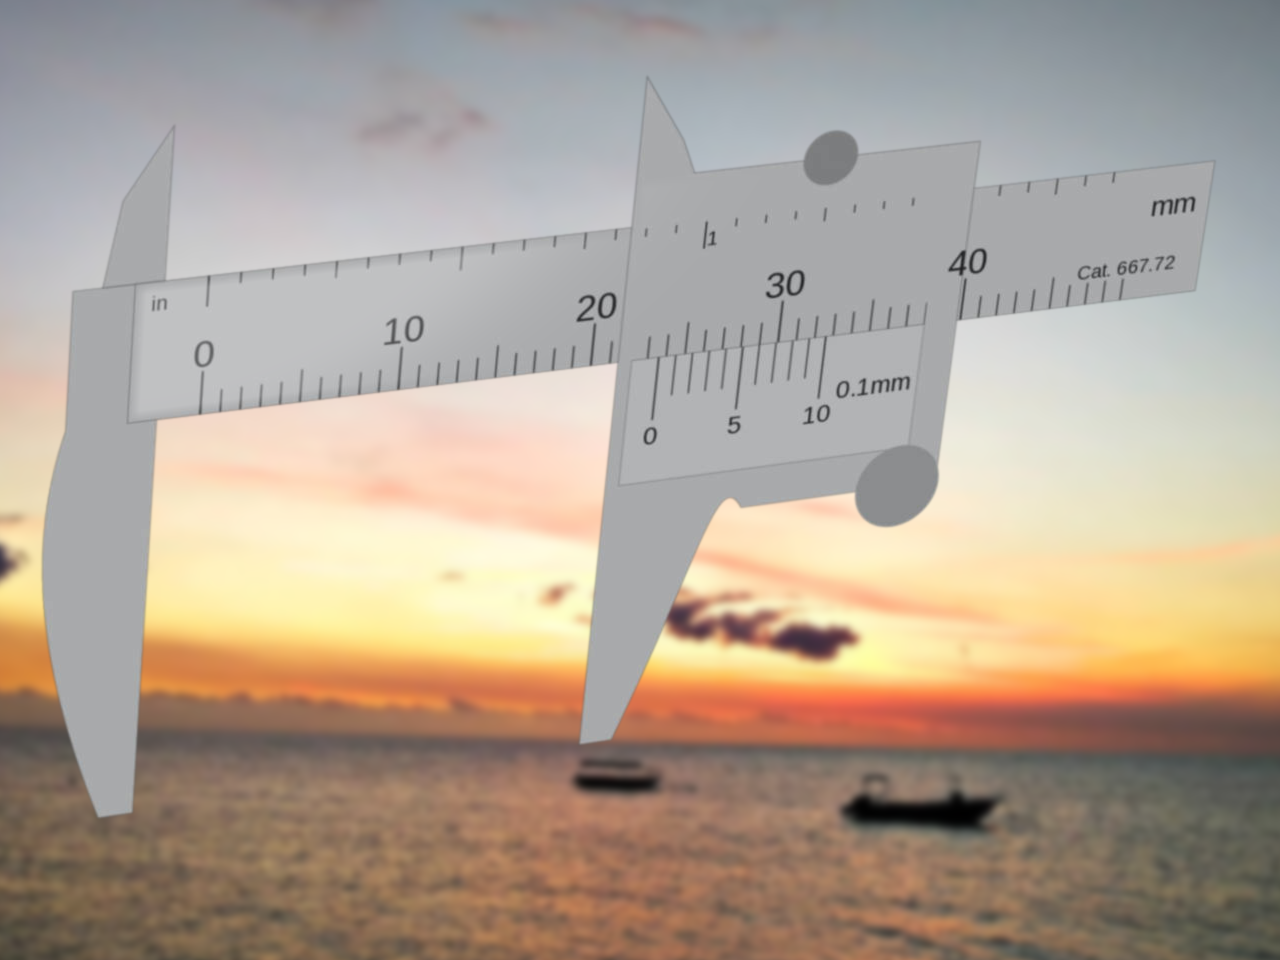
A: 23.6 mm
